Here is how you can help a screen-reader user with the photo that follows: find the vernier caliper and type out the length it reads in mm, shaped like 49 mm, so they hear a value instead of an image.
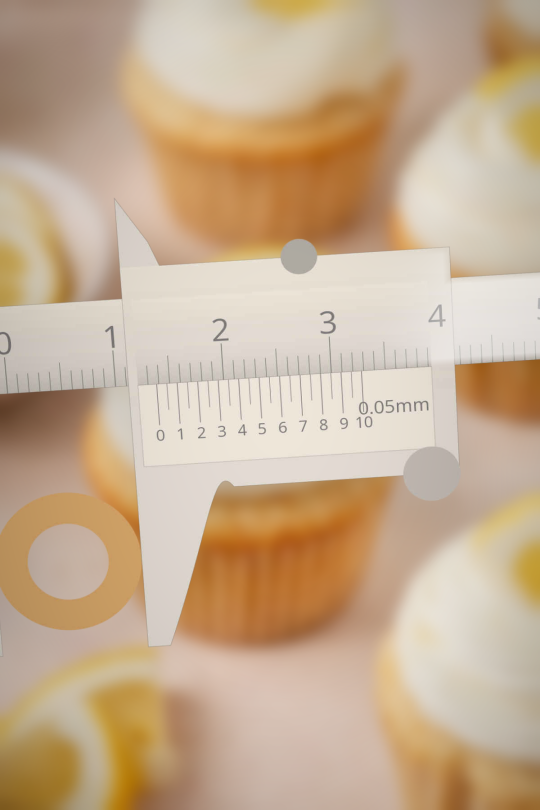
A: 13.8 mm
